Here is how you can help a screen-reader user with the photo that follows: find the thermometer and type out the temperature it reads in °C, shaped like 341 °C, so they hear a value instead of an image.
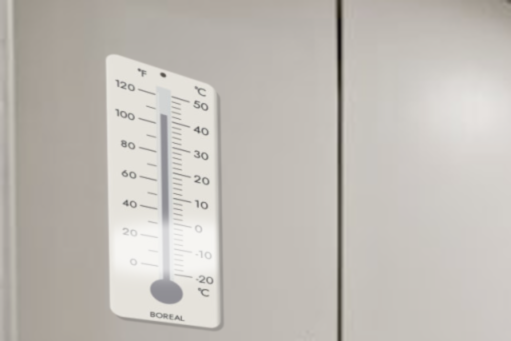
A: 42 °C
